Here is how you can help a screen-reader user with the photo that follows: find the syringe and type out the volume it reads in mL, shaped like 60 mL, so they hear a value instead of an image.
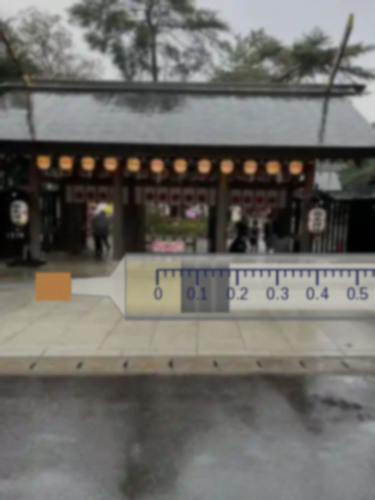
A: 0.06 mL
